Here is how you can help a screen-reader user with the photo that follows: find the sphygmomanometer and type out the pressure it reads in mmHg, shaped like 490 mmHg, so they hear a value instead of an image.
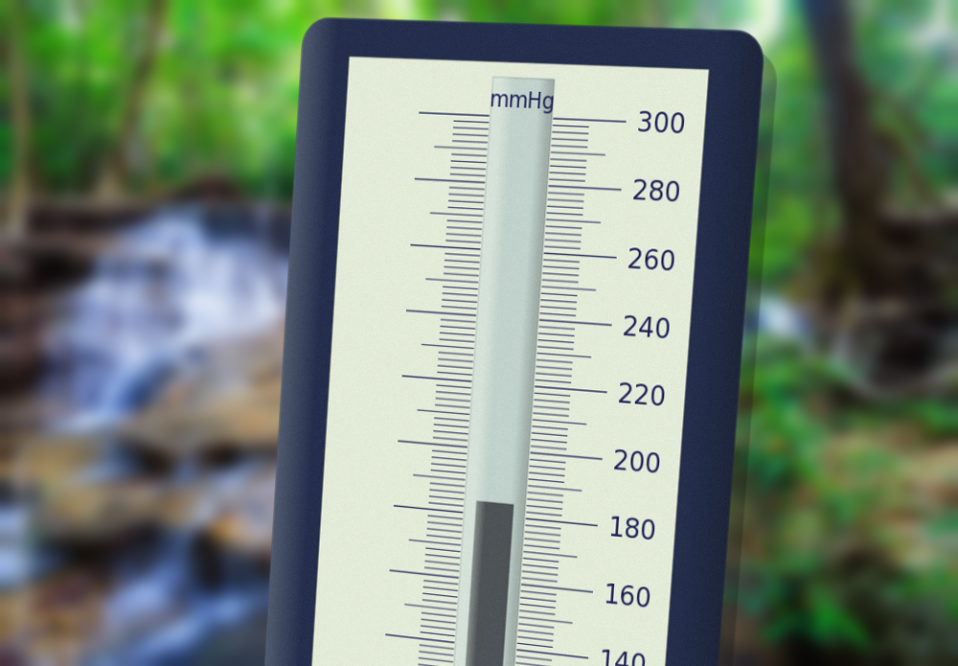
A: 184 mmHg
